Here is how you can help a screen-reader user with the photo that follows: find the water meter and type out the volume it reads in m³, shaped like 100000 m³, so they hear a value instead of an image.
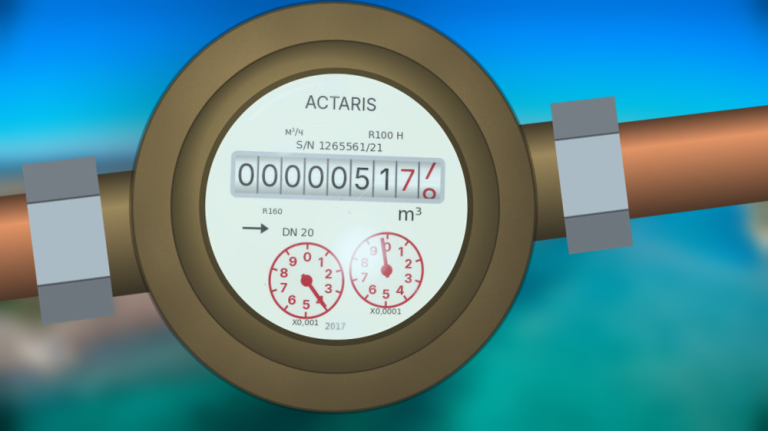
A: 51.7739 m³
